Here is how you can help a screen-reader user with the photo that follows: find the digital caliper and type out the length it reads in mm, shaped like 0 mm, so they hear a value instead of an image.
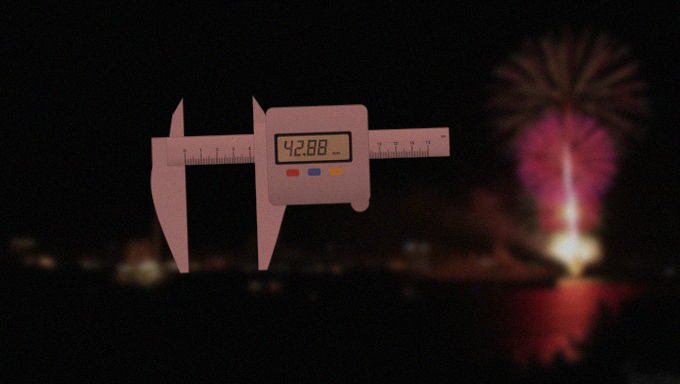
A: 42.88 mm
